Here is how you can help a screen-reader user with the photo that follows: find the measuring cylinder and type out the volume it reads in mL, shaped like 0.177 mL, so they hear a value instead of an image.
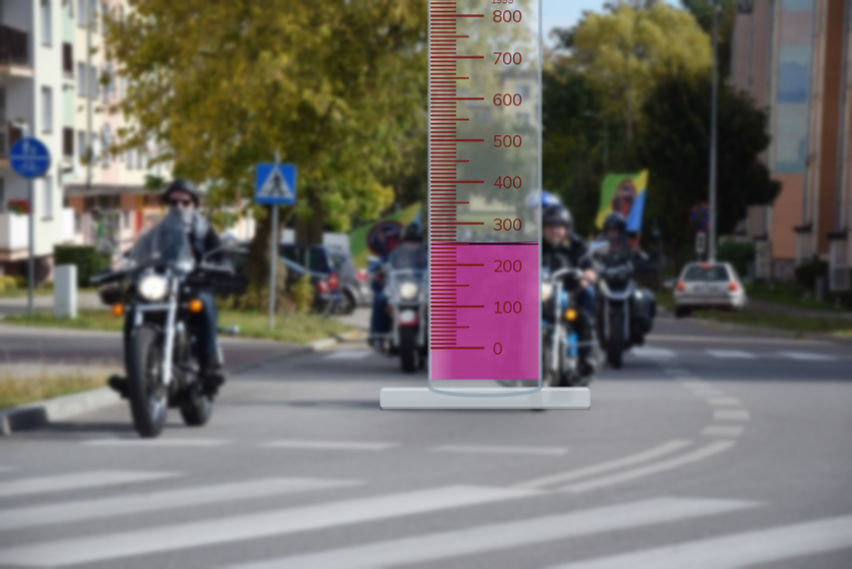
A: 250 mL
